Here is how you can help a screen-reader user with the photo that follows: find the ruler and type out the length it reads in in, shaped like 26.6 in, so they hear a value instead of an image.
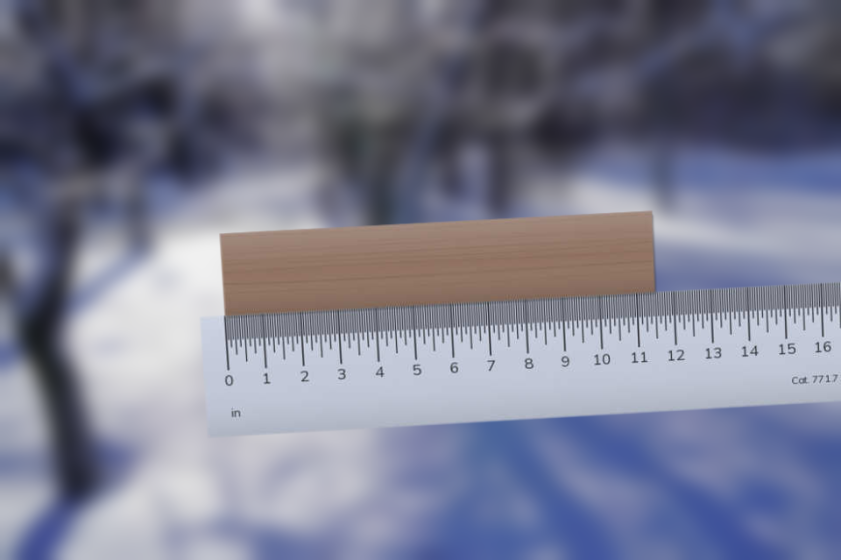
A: 11.5 in
